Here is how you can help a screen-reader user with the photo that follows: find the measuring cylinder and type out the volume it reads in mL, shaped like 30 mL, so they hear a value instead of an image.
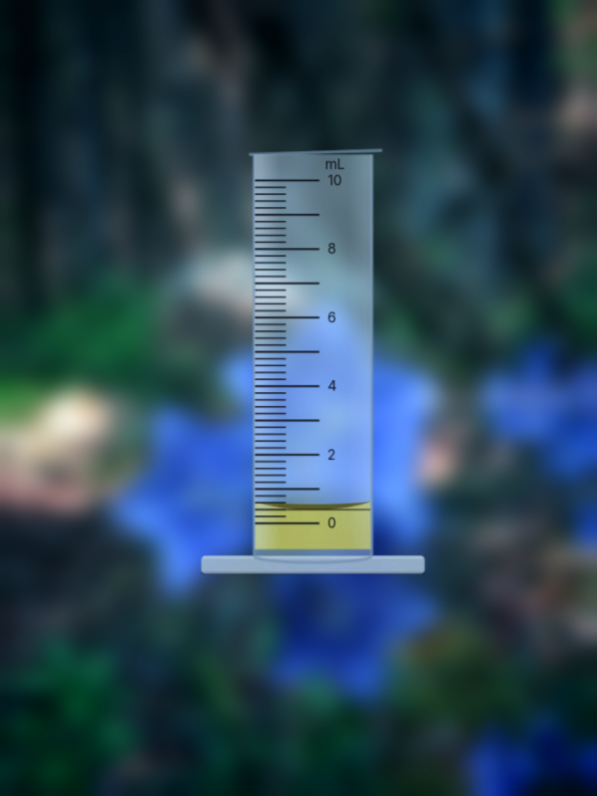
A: 0.4 mL
